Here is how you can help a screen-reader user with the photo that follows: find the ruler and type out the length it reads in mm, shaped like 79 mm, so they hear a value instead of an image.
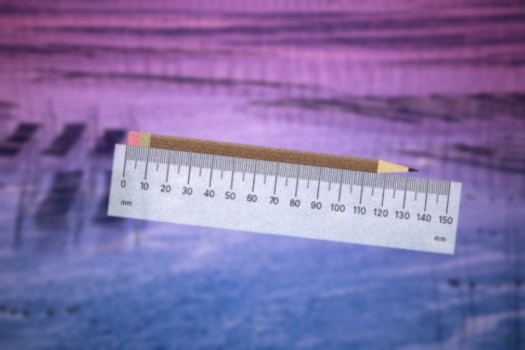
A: 135 mm
